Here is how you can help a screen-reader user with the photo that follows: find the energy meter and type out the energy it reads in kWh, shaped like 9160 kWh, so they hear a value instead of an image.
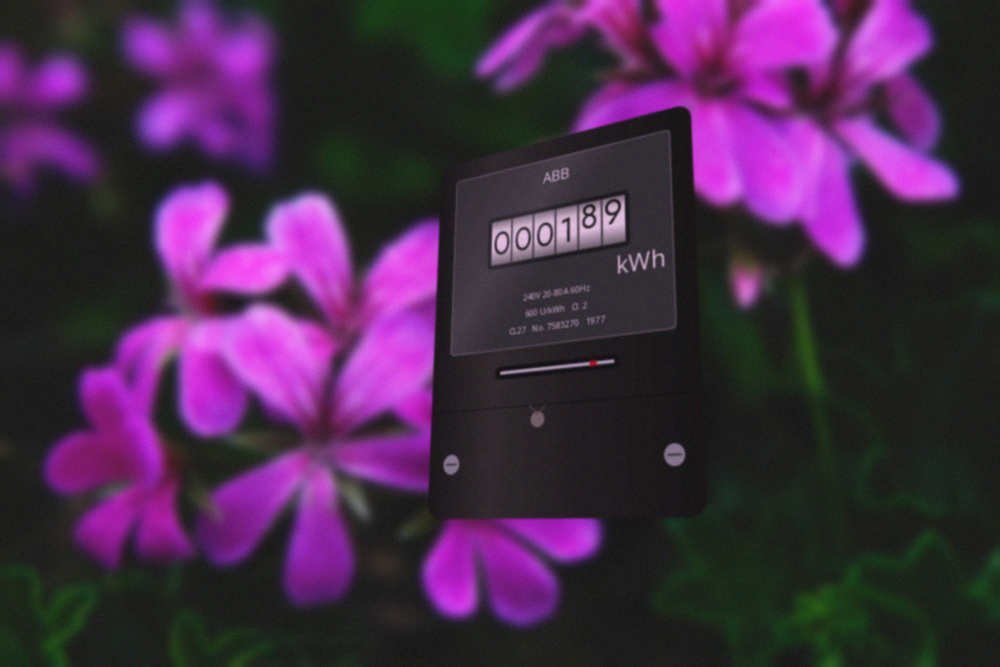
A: 189 kWh
